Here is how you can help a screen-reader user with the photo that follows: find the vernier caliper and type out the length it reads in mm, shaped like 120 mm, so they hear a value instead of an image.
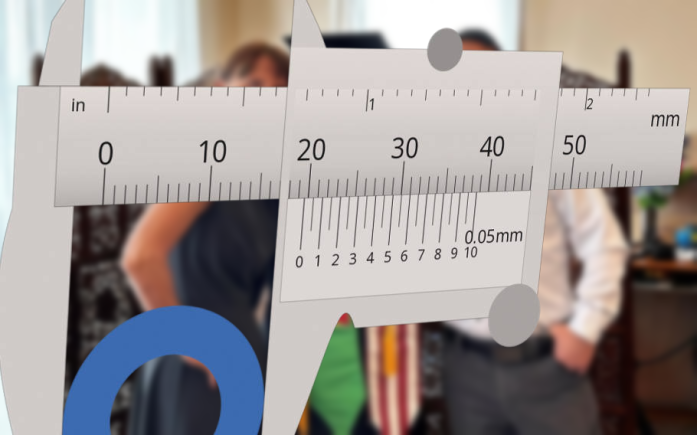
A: 19.6 mm
